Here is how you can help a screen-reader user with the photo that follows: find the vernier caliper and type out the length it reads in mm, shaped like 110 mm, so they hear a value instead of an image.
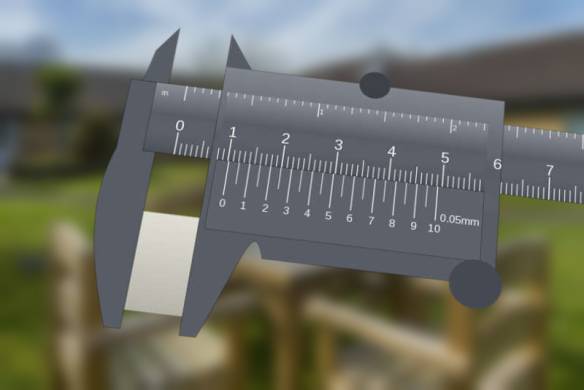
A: 10.2 mm
